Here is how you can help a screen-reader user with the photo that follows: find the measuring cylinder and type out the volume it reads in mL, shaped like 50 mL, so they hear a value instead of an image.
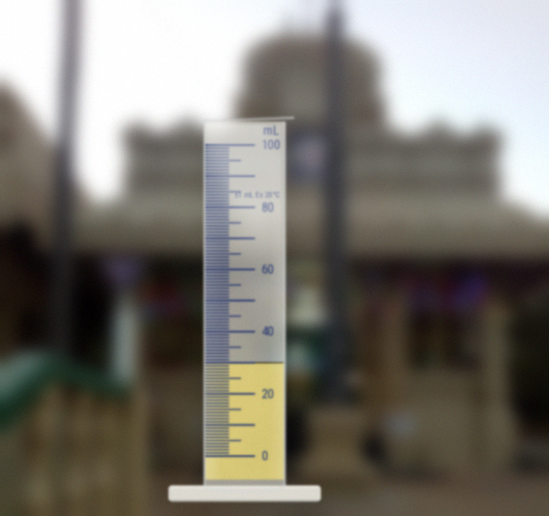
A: 30 mL
